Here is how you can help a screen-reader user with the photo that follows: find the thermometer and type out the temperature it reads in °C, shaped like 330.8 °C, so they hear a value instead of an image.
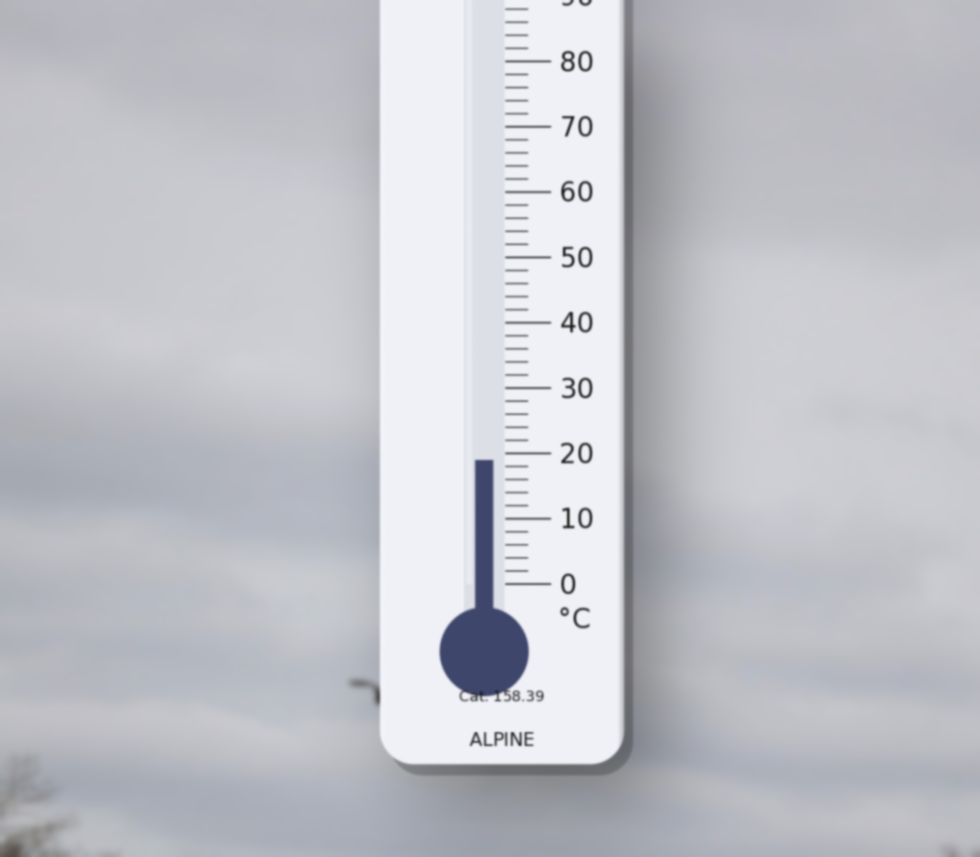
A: 19 °C
